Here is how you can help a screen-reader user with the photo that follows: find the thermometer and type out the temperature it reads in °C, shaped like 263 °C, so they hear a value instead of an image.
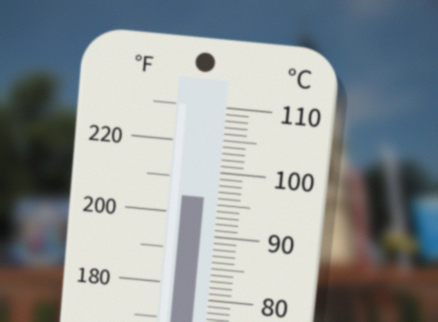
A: 96 °C
